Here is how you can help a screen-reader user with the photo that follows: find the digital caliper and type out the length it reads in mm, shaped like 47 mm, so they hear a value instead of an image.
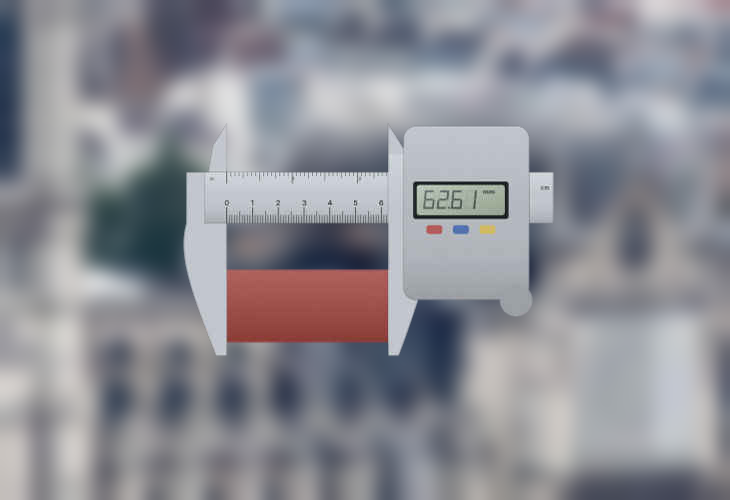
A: 62.61 mm
